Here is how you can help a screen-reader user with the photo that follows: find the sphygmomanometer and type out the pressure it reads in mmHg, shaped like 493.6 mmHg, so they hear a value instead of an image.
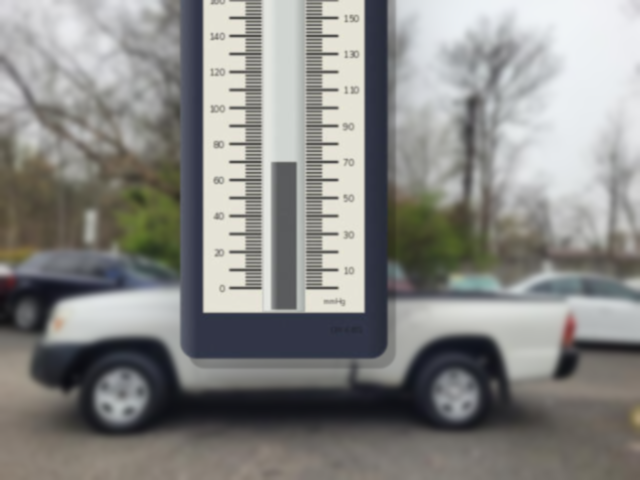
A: 70 mmHg
